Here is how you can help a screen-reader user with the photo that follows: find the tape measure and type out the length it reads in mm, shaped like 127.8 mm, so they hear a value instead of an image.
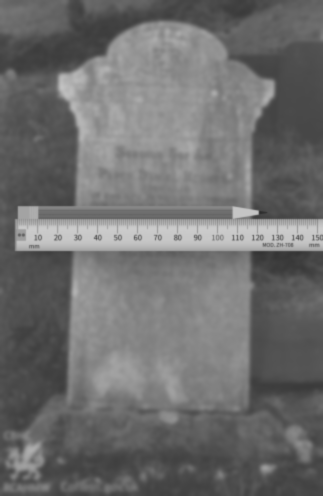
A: 125 mm
